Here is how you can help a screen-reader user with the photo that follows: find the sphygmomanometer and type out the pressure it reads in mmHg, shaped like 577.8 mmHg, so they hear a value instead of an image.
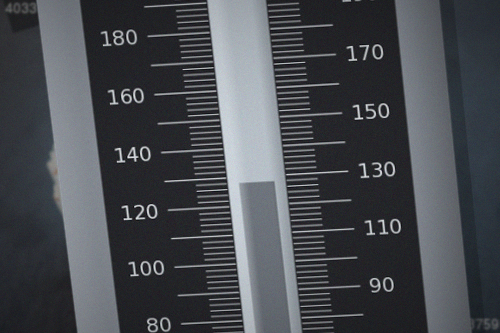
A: 128 mmHg
